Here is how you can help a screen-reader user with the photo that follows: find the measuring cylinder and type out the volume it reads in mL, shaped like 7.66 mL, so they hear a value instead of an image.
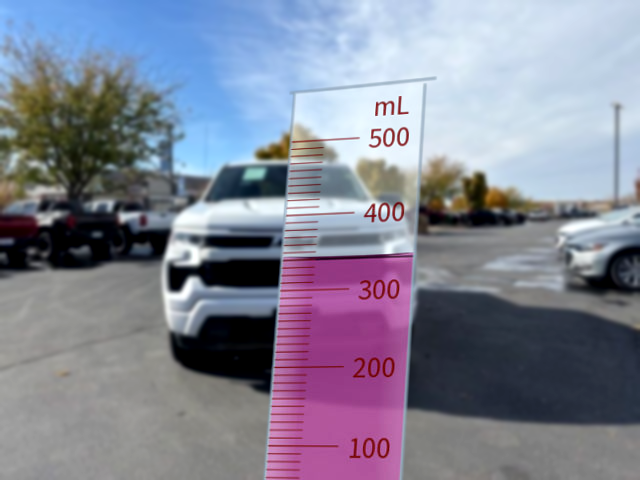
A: 340 mL
